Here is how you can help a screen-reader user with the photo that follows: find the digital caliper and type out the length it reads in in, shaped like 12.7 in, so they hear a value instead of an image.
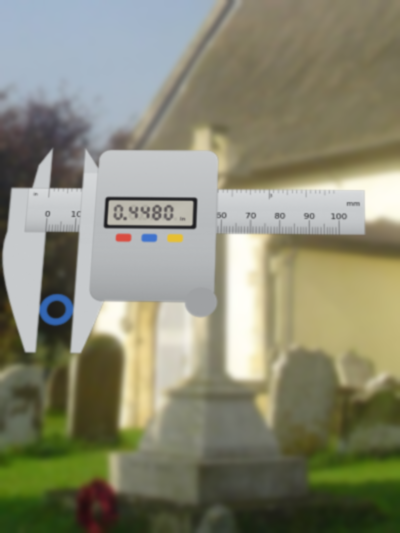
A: 0.4480 in
